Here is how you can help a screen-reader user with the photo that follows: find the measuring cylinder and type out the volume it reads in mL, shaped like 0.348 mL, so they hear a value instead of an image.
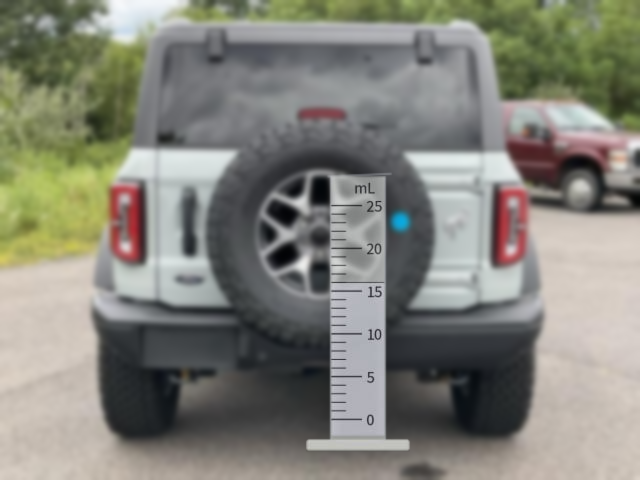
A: 16 mL
